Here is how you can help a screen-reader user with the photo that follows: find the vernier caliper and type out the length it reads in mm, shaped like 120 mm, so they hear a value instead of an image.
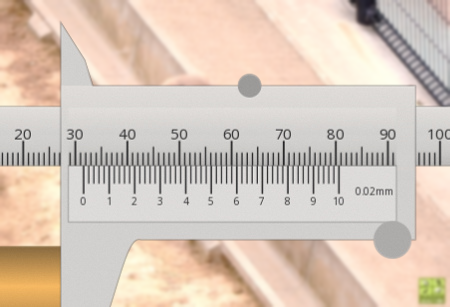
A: 31.6 mm
